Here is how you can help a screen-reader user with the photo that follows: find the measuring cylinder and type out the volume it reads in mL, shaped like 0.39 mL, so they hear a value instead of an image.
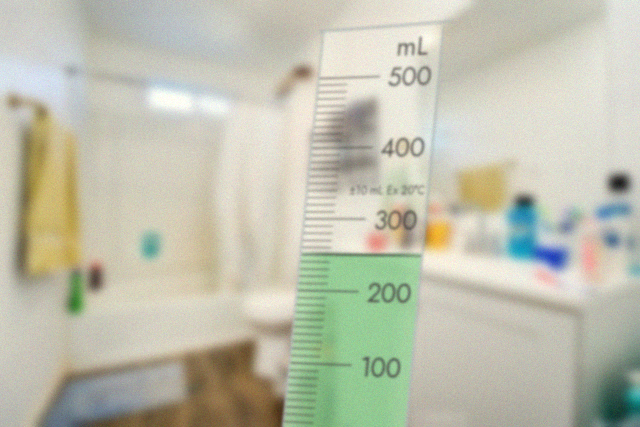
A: 250 mL
